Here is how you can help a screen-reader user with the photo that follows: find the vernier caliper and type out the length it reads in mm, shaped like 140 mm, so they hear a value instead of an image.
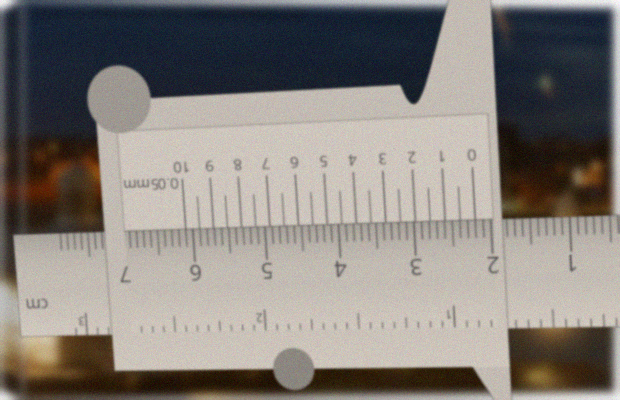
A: 22.0 mm
